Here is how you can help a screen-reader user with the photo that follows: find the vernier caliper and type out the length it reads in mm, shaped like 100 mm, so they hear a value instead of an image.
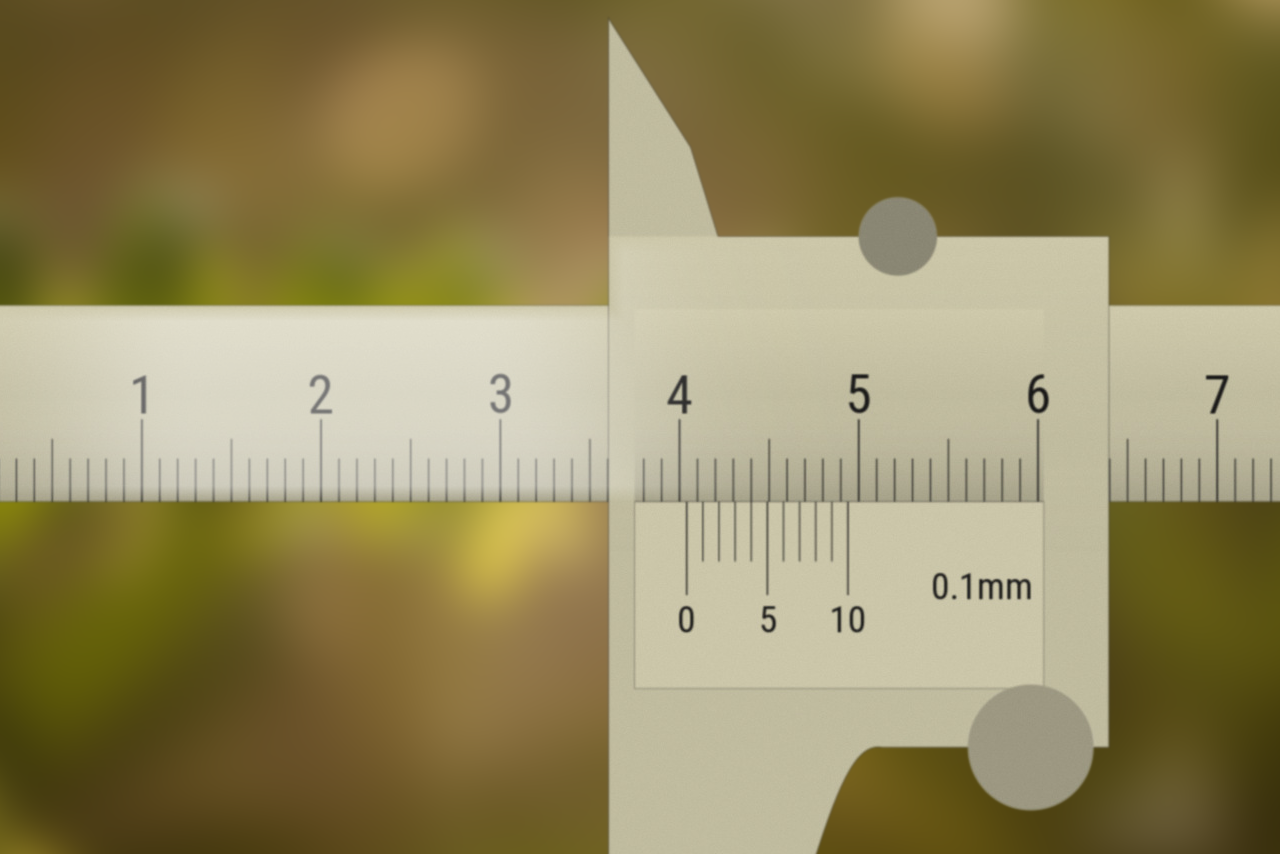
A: 40.4 mm
